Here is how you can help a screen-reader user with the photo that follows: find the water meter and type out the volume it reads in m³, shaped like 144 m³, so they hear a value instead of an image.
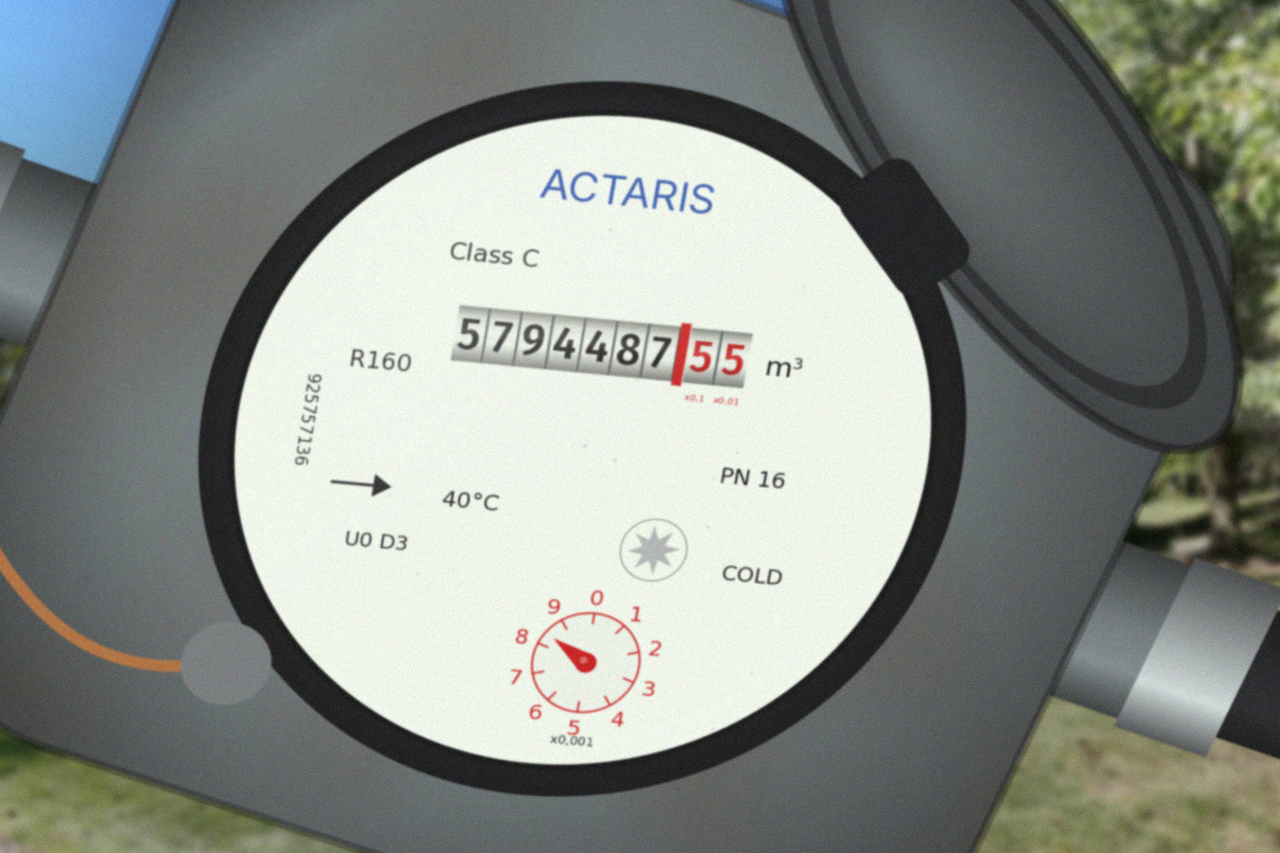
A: 5794487.558 m³
